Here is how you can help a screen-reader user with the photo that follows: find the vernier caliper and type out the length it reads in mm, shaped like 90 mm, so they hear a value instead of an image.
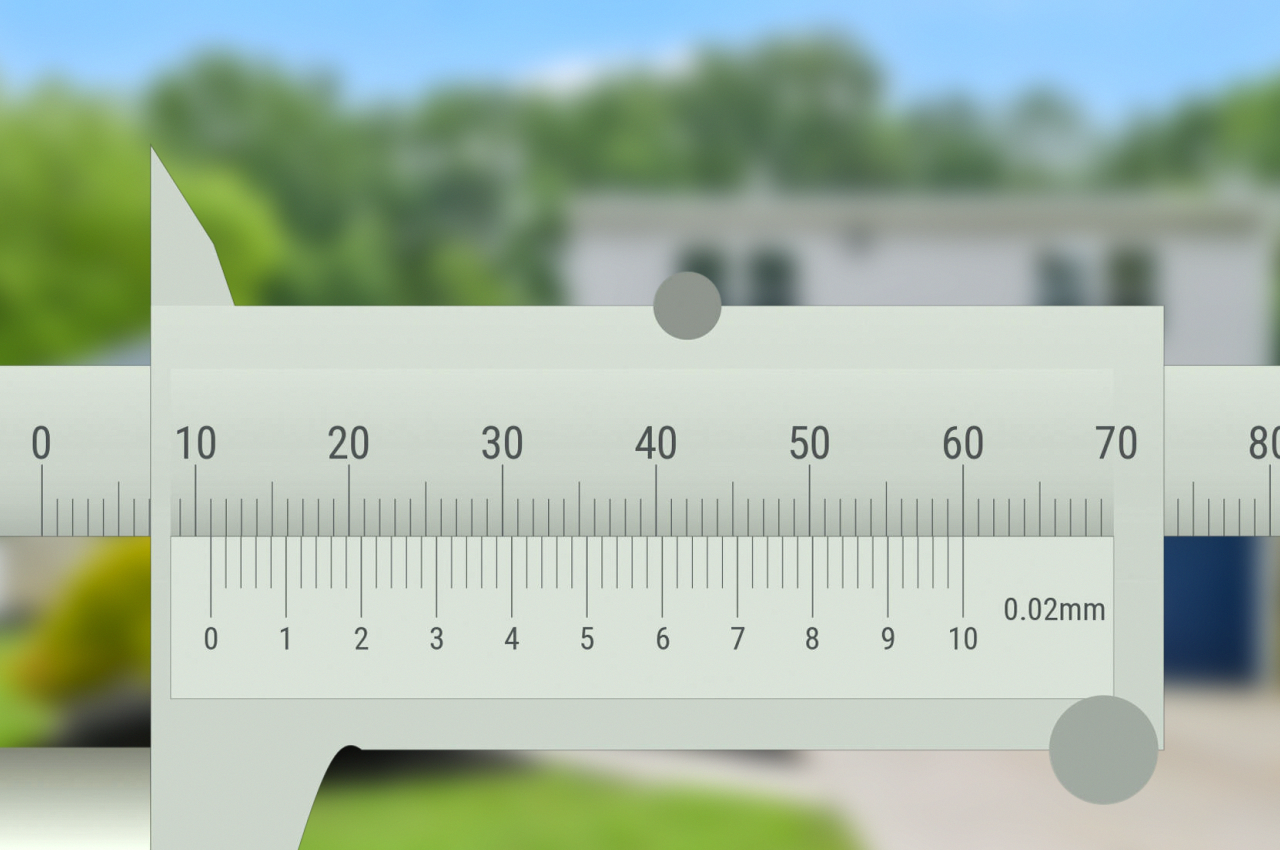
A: 11.0 mm
